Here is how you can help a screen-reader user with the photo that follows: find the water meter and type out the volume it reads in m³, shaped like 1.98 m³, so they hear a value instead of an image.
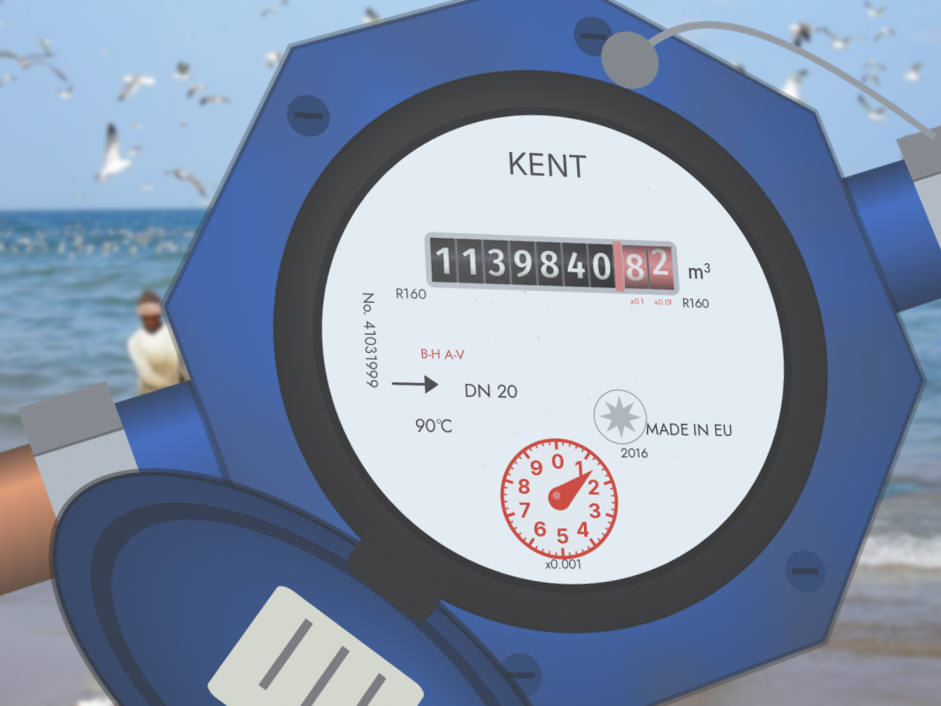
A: 1139840.821 m³
